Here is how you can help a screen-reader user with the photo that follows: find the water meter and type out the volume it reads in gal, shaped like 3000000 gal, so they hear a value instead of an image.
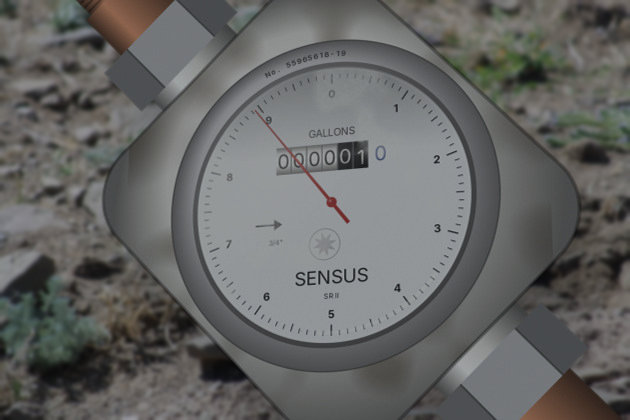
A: 8.9 gal
